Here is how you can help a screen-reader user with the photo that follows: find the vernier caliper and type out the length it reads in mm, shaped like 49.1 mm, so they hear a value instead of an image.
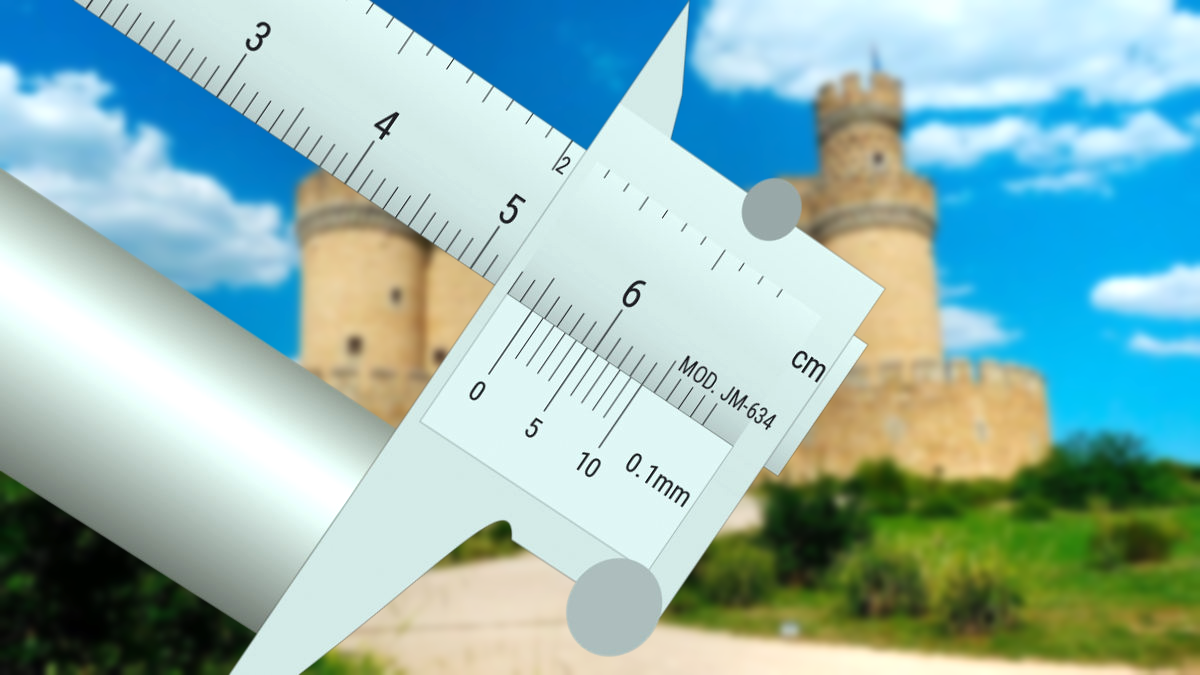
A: 55.0 mm
